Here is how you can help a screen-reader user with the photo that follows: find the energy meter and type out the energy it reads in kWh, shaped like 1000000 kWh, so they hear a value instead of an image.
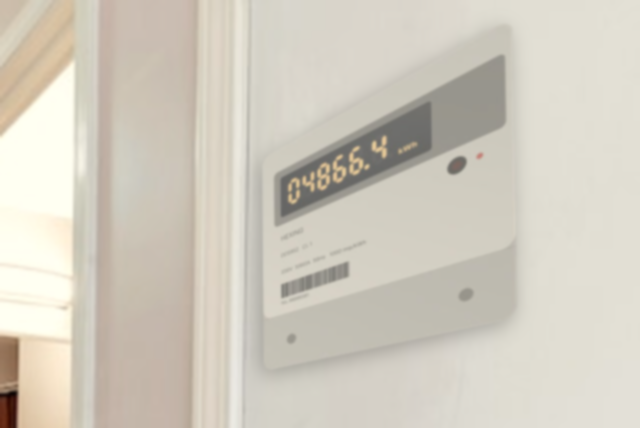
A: 4866.4 kWh
